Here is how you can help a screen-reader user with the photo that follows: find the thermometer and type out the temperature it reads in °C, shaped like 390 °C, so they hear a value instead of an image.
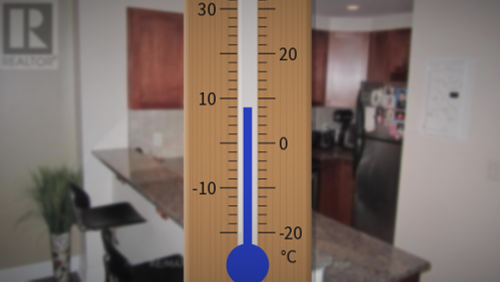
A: 8 °C
